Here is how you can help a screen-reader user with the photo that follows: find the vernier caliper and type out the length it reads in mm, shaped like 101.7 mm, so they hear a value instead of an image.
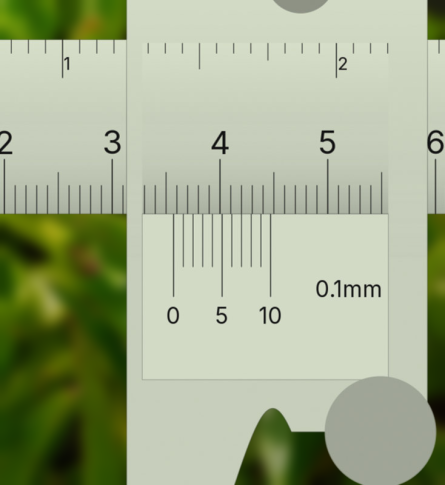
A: 35.7 mm
